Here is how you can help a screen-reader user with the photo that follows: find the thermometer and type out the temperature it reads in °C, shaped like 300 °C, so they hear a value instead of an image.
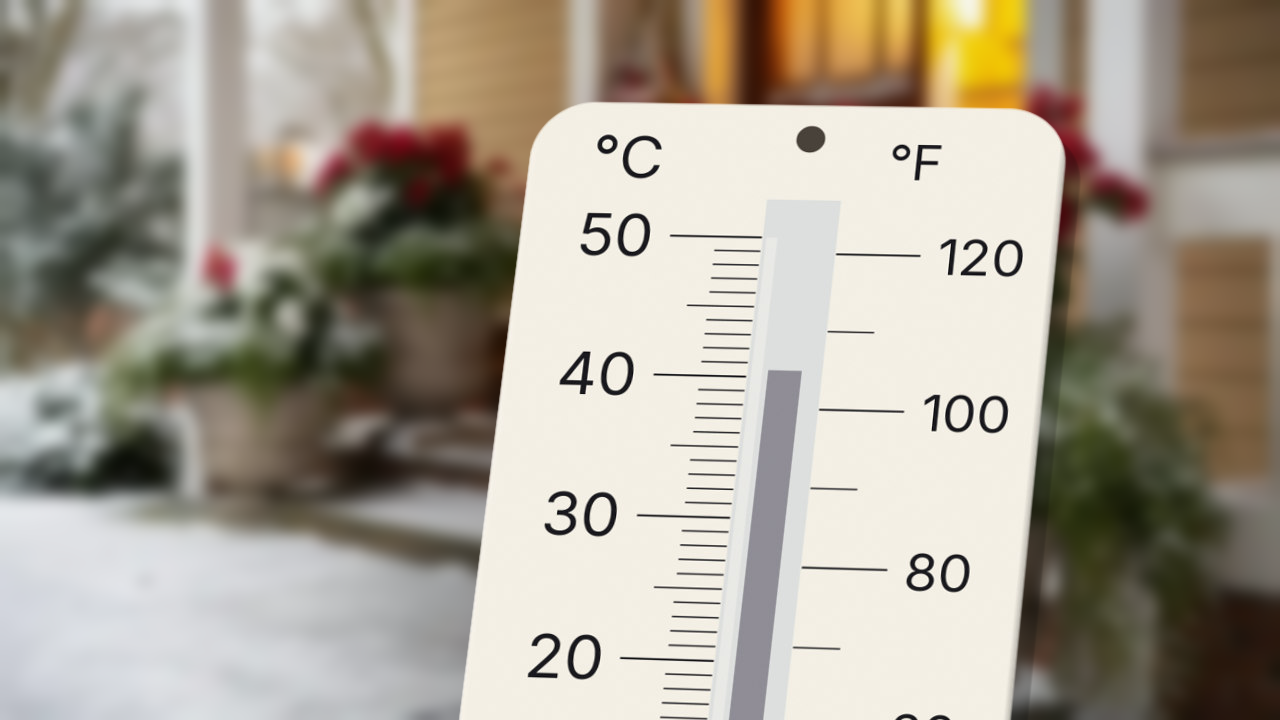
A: 40.5 °C
